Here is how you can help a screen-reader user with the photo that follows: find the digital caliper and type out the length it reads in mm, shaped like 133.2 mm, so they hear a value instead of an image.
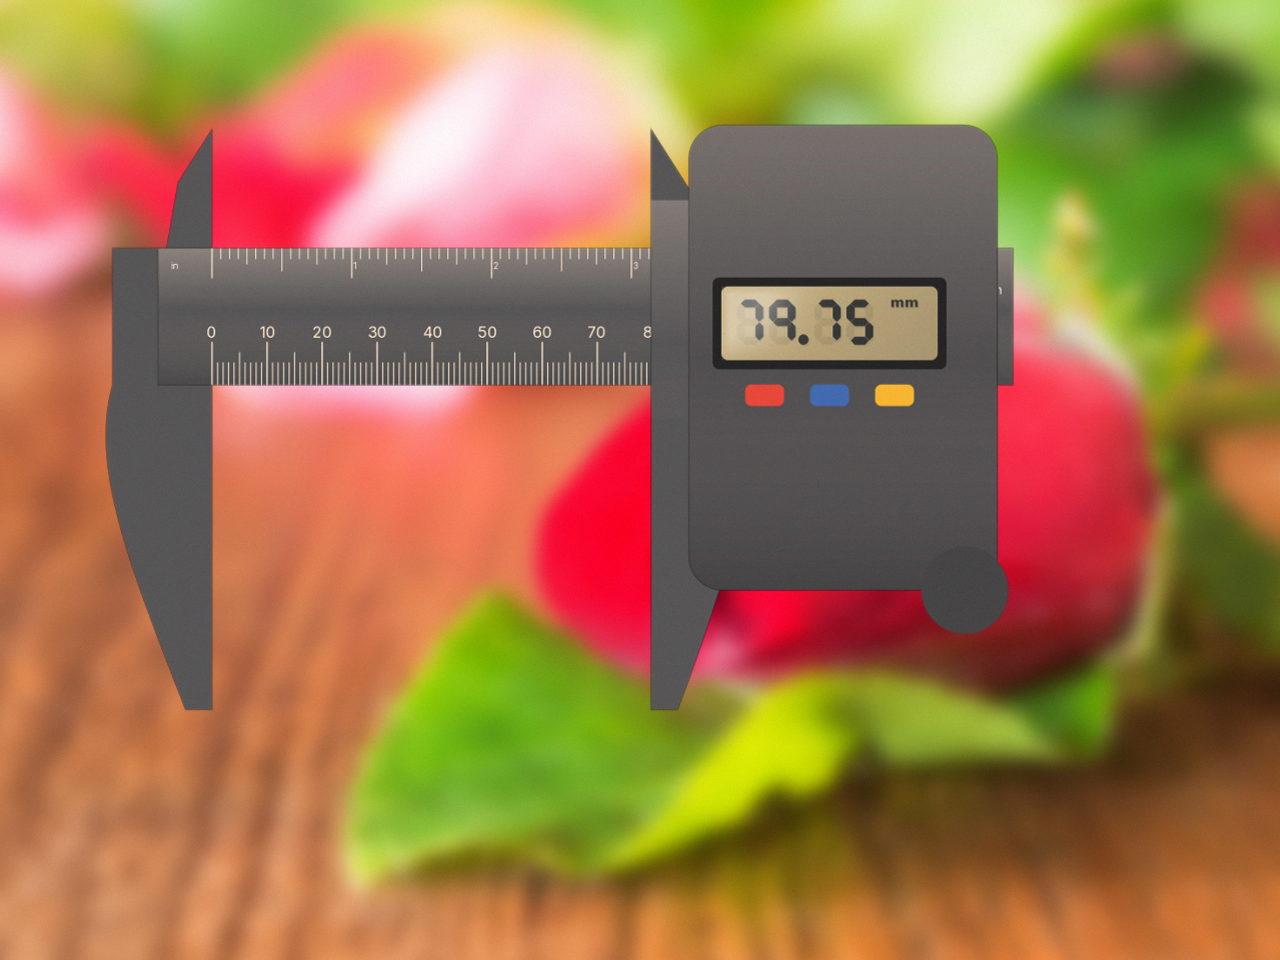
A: 79.75 mm
